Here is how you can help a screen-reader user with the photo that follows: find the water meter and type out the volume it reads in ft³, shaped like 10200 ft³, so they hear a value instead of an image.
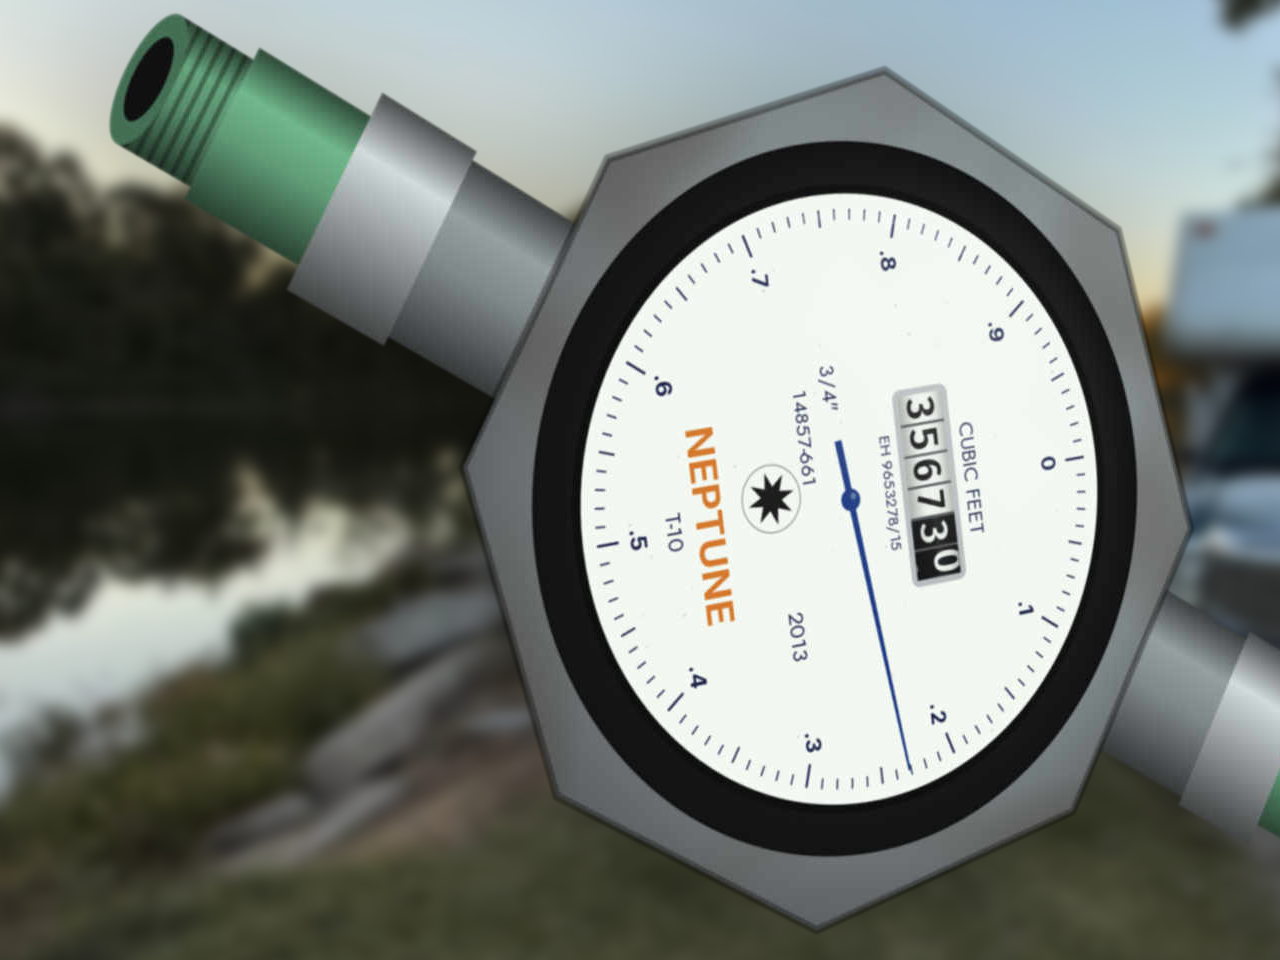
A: 356730.23 ft³
